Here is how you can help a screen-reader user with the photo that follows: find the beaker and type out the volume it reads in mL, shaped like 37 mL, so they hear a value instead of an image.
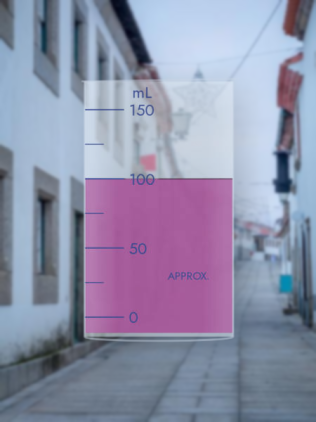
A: 100 mL
